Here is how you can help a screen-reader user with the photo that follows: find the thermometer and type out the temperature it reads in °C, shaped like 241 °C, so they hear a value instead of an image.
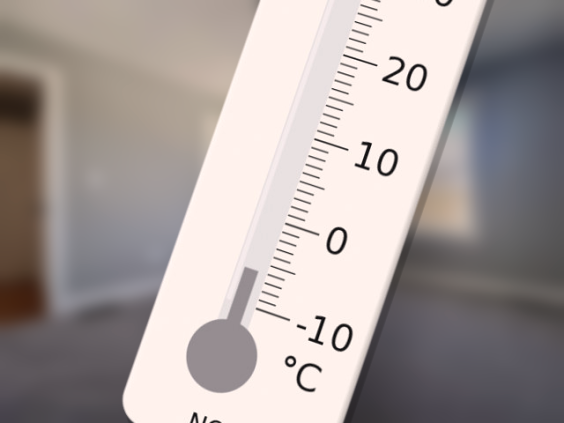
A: -6 °C
